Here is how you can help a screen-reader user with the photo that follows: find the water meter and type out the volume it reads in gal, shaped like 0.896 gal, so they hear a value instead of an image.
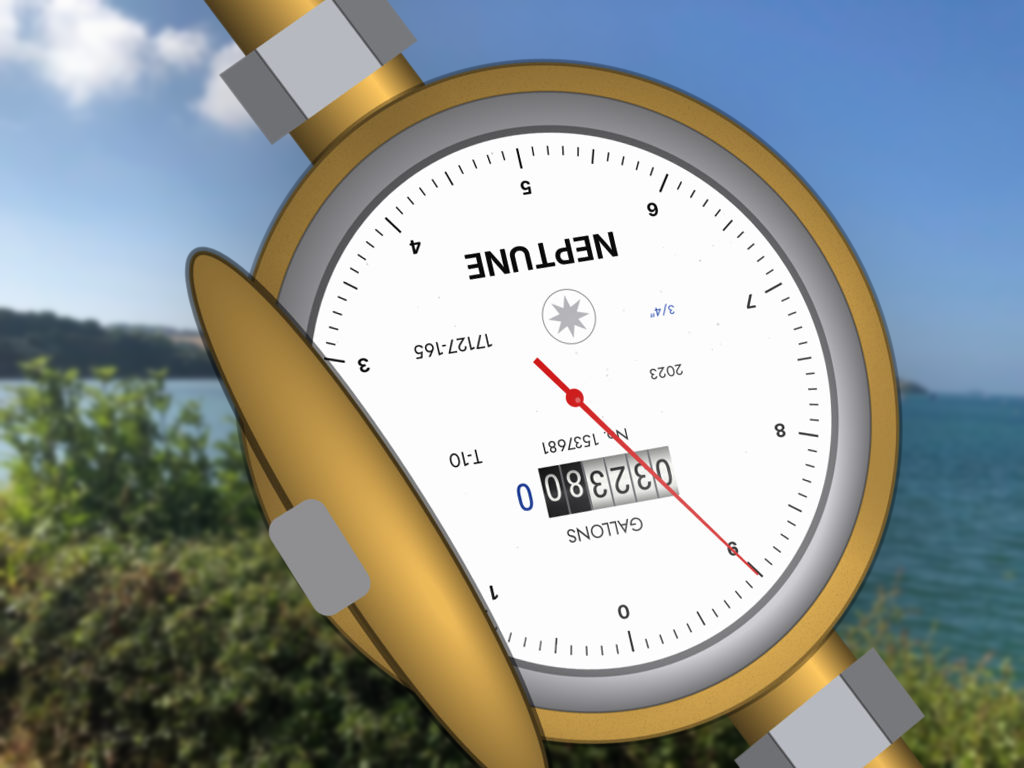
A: 323799.0 gal
